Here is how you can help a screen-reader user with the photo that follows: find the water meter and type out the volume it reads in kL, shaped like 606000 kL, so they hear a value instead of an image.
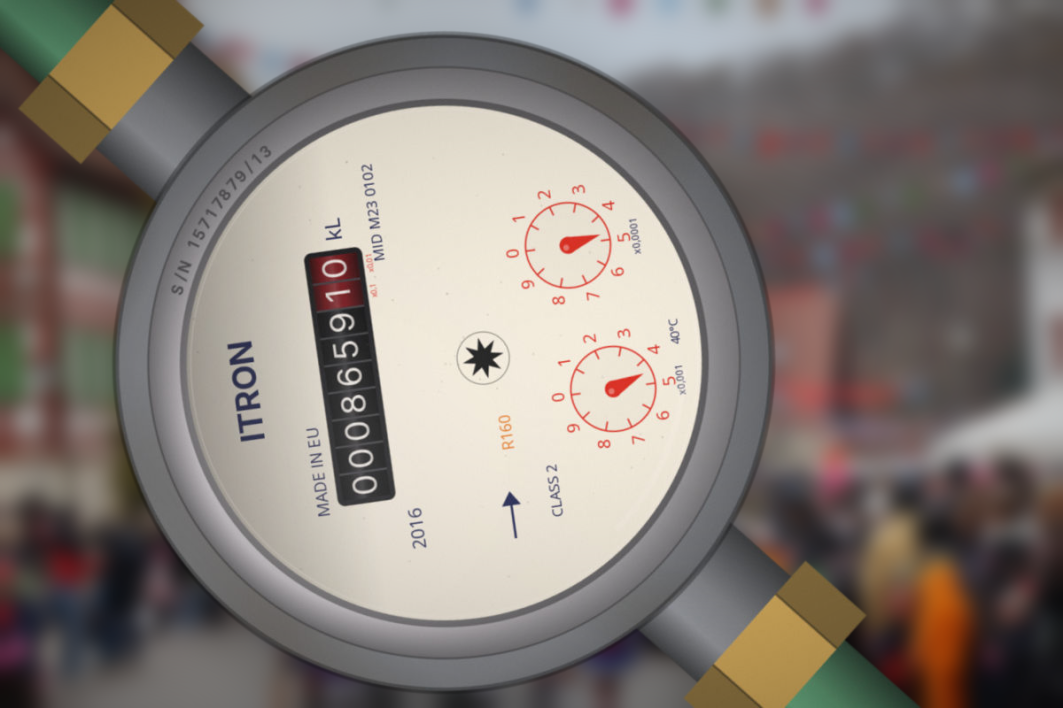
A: 8659.1044 kL
